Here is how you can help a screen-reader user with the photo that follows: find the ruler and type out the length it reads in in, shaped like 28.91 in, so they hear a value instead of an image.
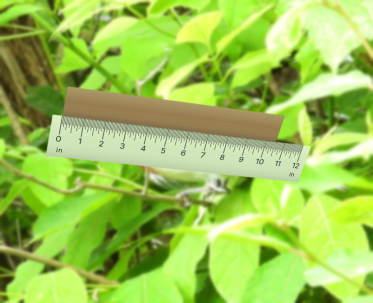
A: 10.5 in
